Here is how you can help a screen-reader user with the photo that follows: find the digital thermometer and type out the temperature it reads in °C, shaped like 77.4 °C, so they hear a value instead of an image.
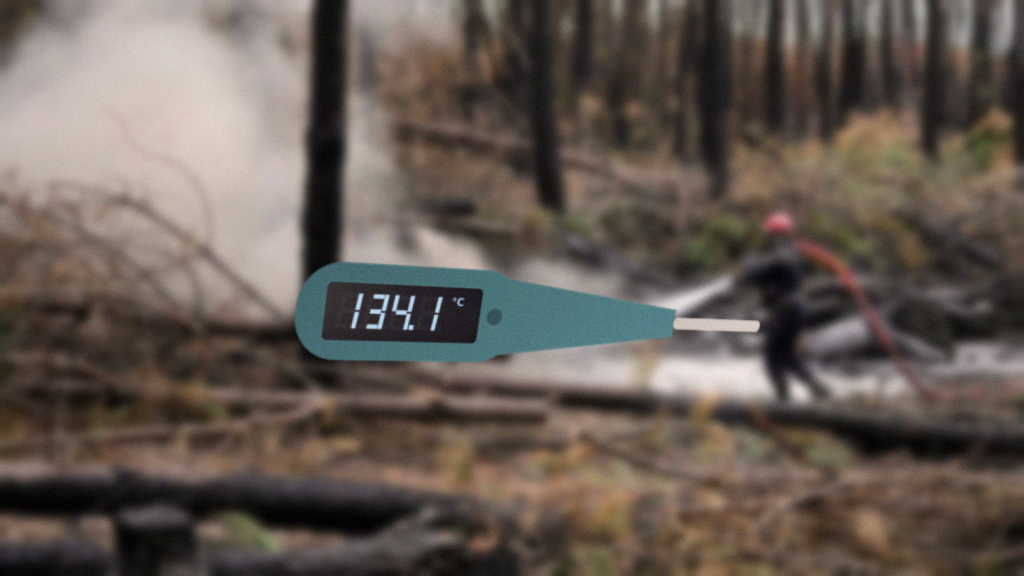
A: 134.1 °C
